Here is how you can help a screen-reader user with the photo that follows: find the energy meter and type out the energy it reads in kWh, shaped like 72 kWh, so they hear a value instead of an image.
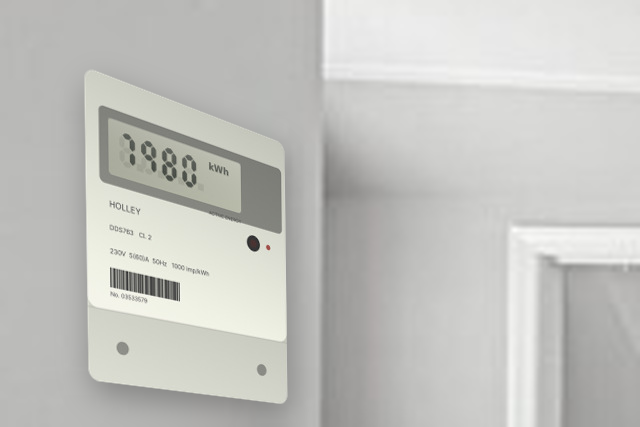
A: 7980 kWh
